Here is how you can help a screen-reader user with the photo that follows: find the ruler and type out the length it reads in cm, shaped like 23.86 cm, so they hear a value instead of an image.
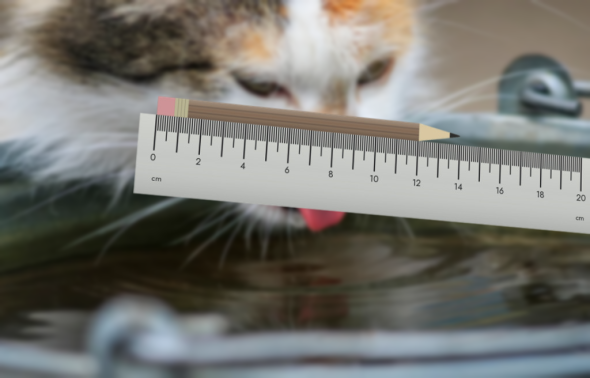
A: 14 cm
